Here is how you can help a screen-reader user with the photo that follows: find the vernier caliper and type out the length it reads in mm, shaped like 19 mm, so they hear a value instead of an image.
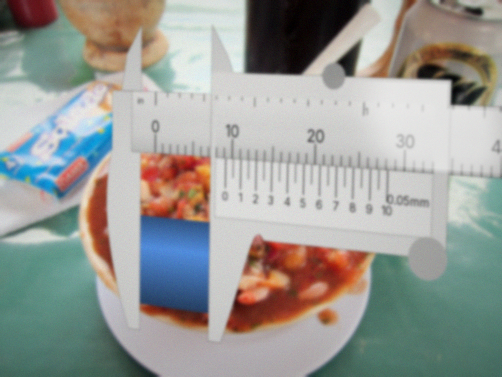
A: 9.2 mm
